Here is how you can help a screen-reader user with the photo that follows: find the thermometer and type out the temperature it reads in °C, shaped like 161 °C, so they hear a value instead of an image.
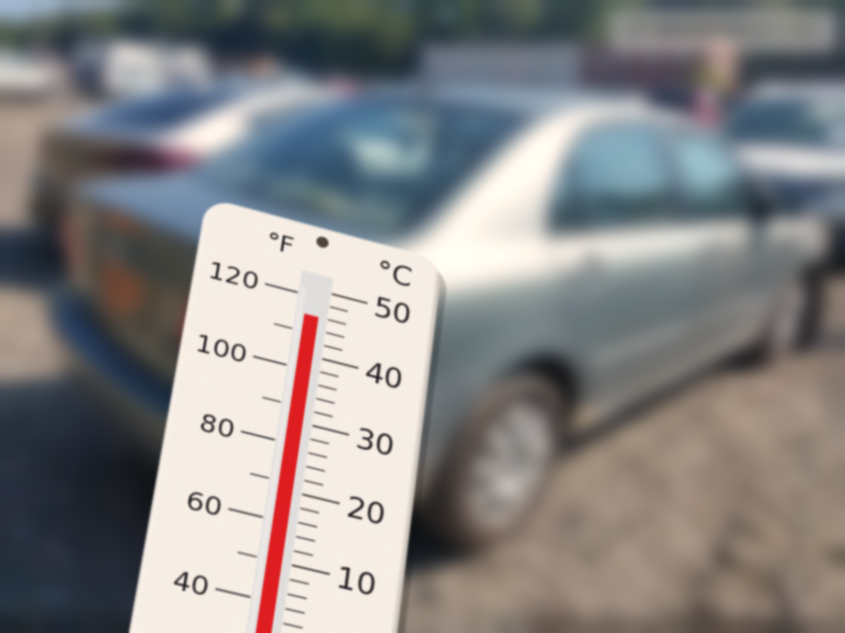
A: 46 °C
